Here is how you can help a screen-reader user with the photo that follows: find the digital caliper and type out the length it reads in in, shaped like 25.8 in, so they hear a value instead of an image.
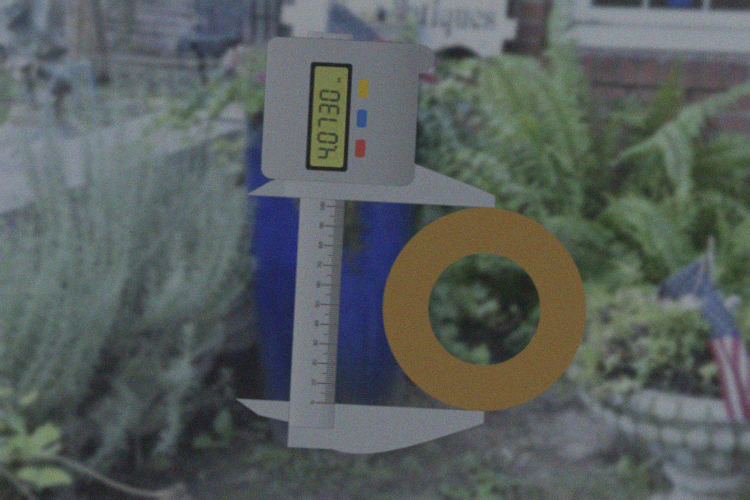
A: 4.0730 in
